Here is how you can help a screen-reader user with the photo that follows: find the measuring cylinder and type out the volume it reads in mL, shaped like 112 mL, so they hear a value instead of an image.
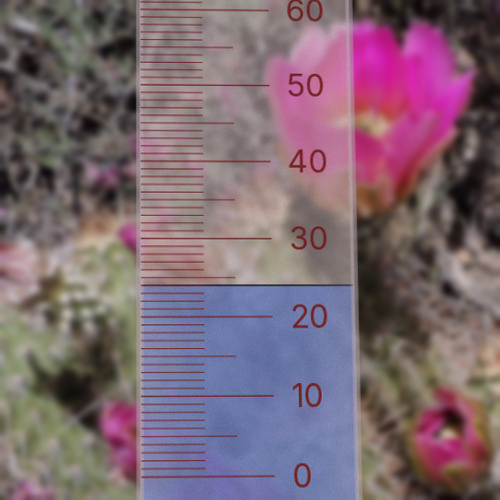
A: 24 mL
